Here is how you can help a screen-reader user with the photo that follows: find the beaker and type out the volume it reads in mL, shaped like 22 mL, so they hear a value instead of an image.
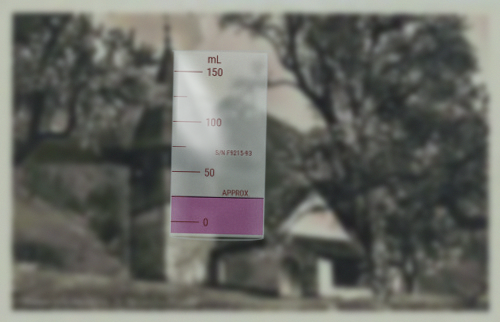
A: 25 mL
